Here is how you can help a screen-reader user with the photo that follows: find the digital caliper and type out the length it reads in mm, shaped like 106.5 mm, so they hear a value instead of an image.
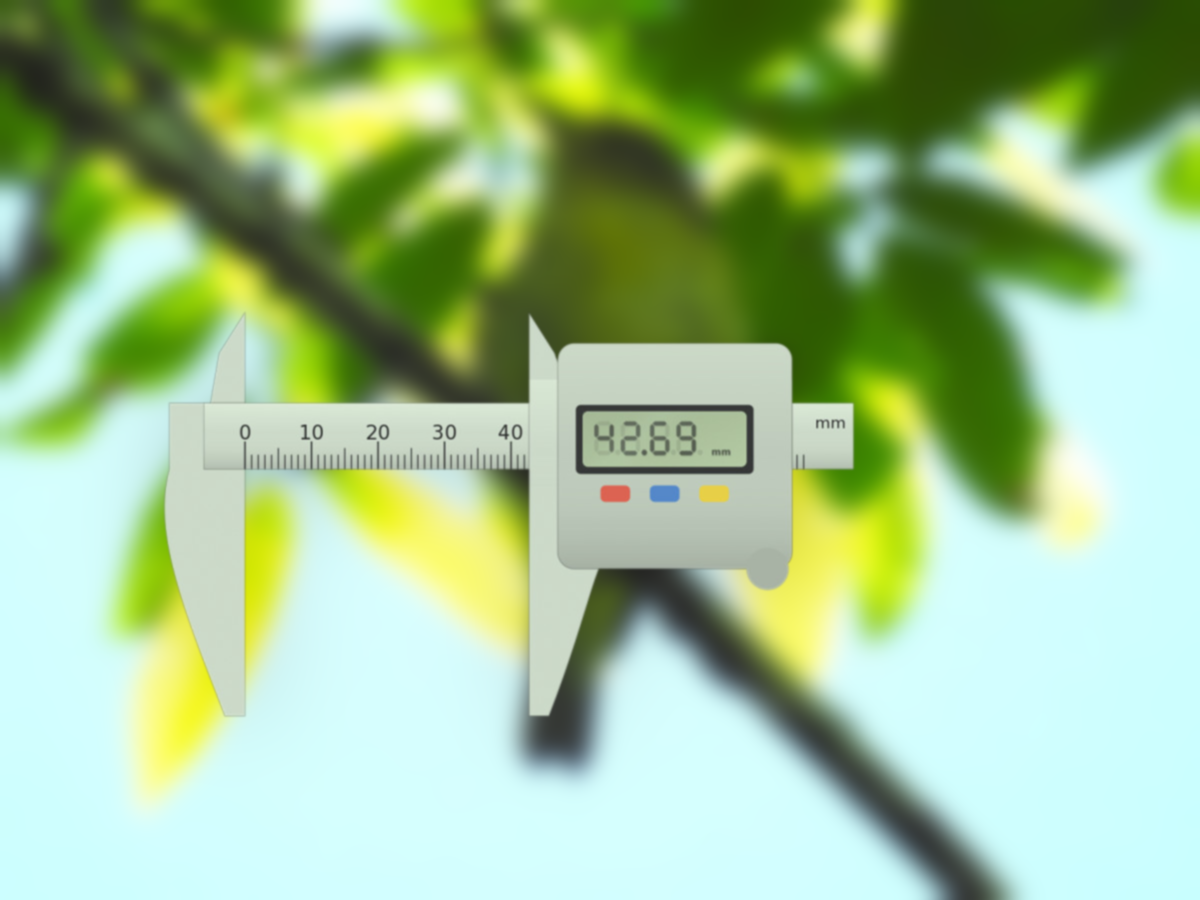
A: 42.69 mm
